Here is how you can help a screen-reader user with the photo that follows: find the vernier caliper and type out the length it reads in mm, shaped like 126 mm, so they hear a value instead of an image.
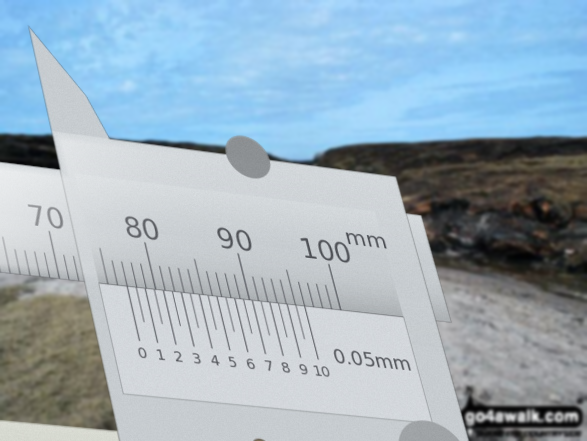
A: 77.0 mm
